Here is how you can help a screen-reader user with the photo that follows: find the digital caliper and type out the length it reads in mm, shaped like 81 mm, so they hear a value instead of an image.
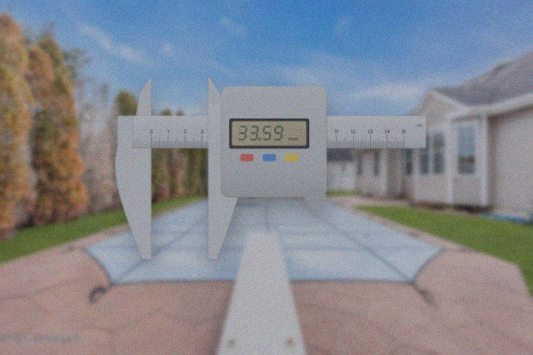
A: 33.59 mm
